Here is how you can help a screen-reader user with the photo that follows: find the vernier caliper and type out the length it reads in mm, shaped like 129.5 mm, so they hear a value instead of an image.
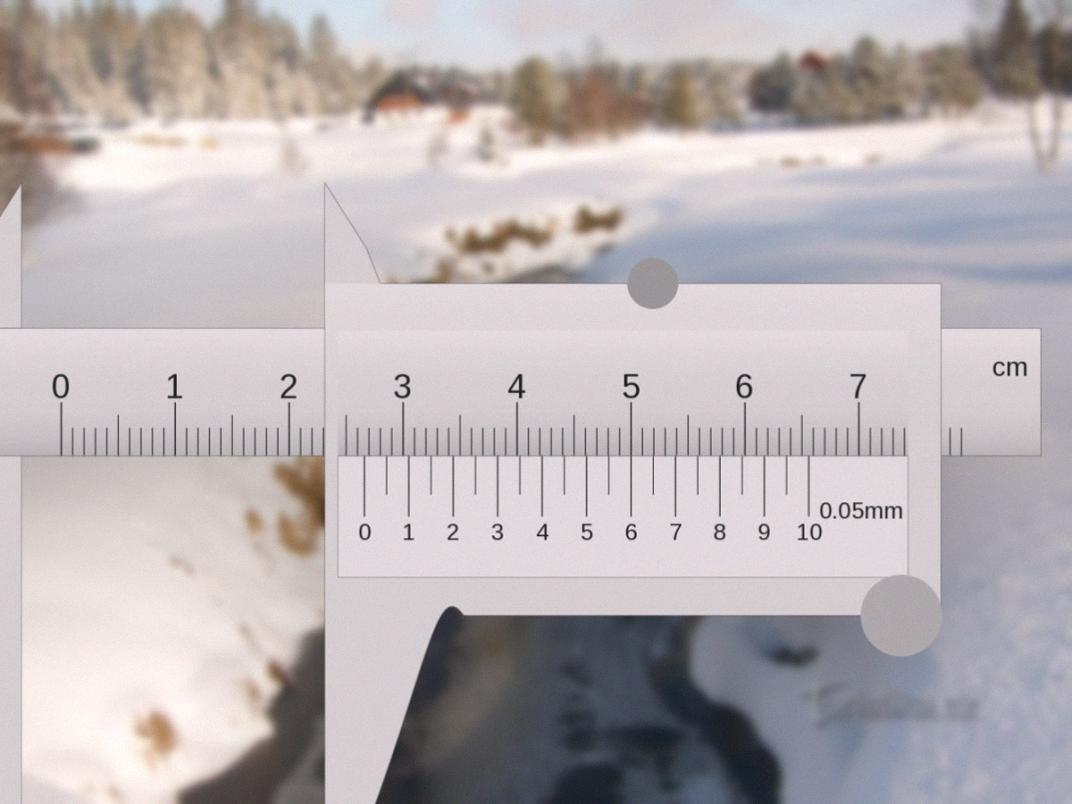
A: 26.6 mm
